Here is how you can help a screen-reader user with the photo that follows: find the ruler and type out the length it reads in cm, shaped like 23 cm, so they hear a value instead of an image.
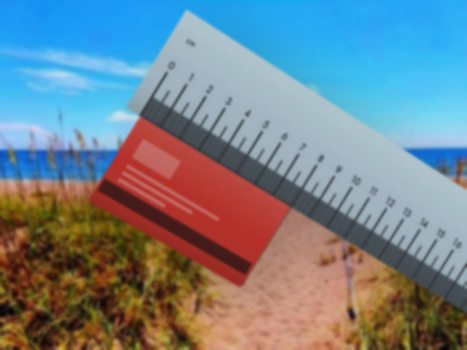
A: 8 cm
